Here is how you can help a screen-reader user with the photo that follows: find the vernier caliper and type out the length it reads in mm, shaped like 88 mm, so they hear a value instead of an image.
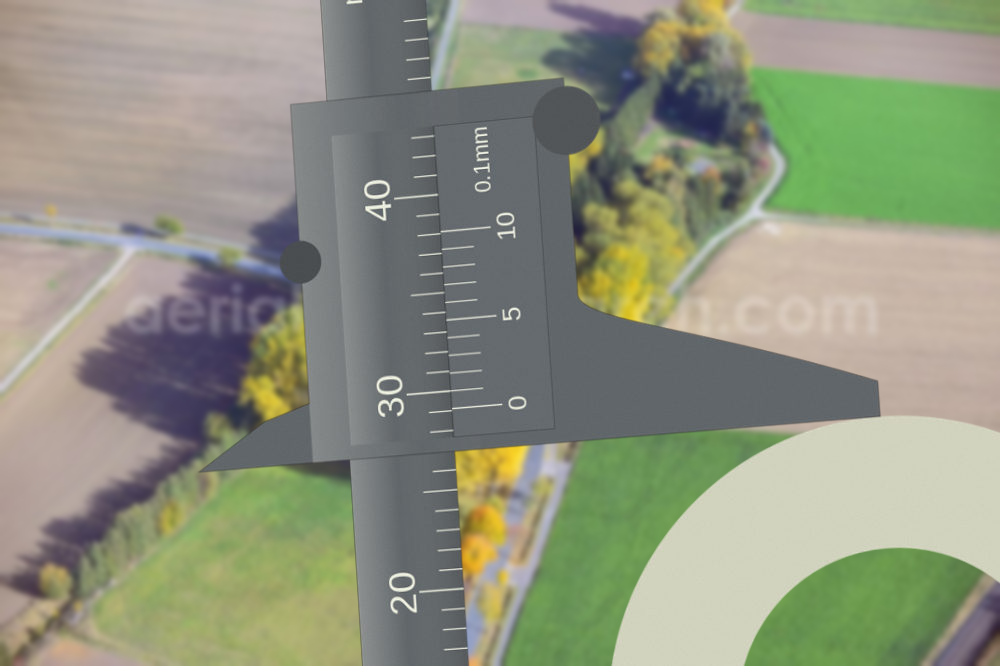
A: 29.1 mm
